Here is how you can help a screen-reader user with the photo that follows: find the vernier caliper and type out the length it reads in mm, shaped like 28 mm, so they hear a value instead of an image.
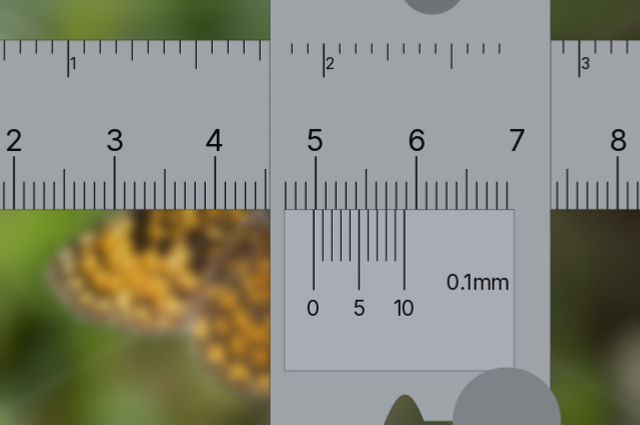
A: 49.8 mm
